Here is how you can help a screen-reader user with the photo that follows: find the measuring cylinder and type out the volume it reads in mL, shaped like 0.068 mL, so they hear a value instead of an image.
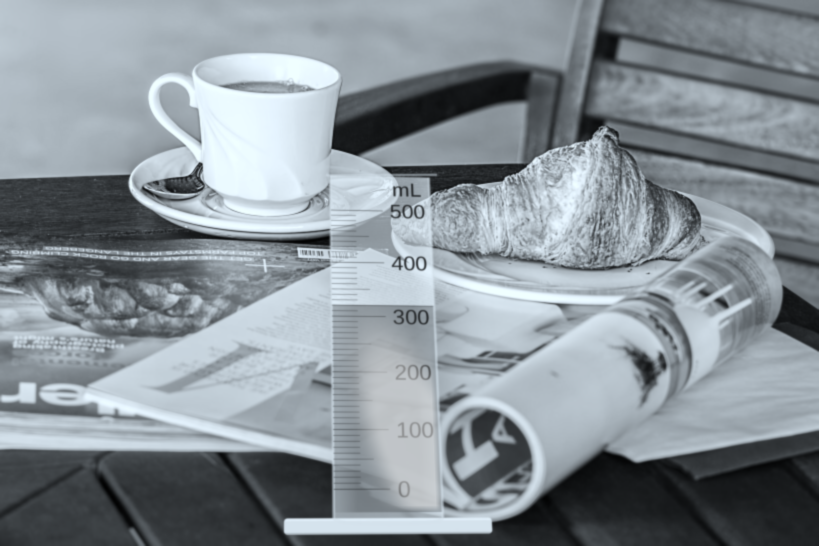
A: 320 mL
